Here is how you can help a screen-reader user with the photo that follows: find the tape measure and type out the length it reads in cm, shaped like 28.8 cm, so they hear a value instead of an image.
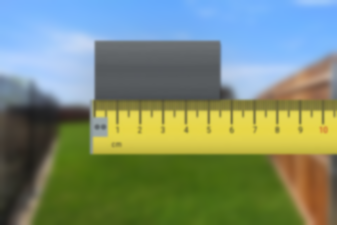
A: 5.5 cm
